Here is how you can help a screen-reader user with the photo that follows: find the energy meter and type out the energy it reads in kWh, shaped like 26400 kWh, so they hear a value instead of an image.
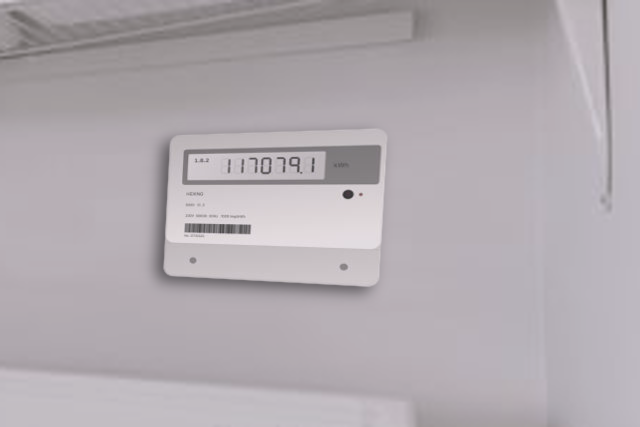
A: 117079.1 kWh
